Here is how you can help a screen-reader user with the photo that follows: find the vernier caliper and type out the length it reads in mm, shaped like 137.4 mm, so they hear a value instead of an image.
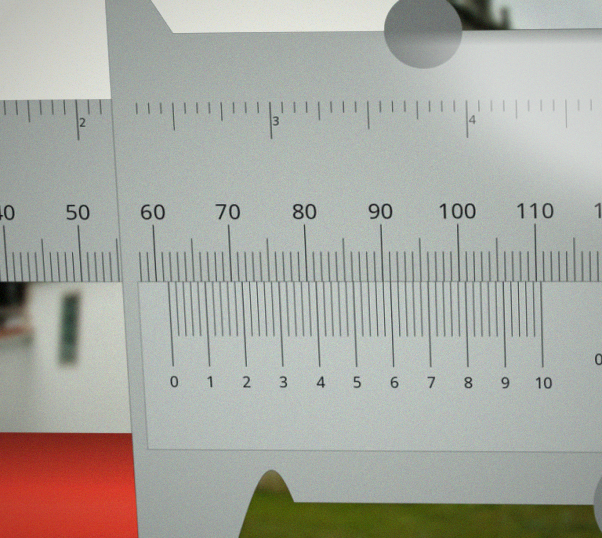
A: 61.6 mm
